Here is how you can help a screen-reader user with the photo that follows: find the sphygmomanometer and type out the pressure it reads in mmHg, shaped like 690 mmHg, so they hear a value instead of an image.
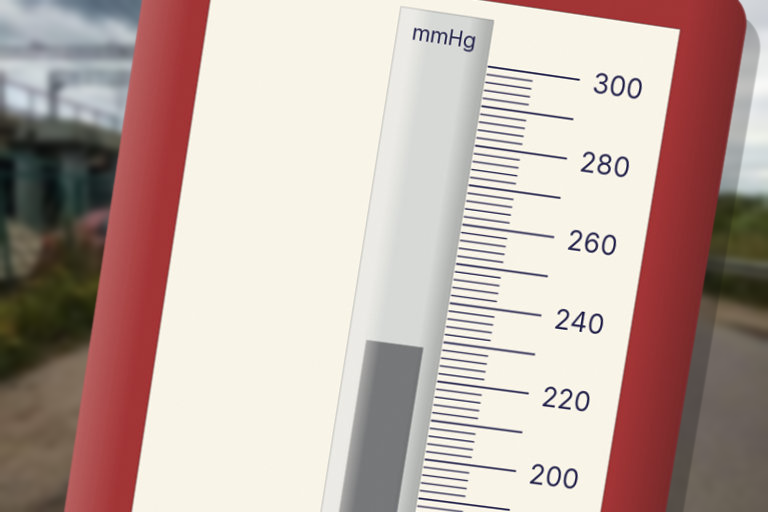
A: 228 mmHg
